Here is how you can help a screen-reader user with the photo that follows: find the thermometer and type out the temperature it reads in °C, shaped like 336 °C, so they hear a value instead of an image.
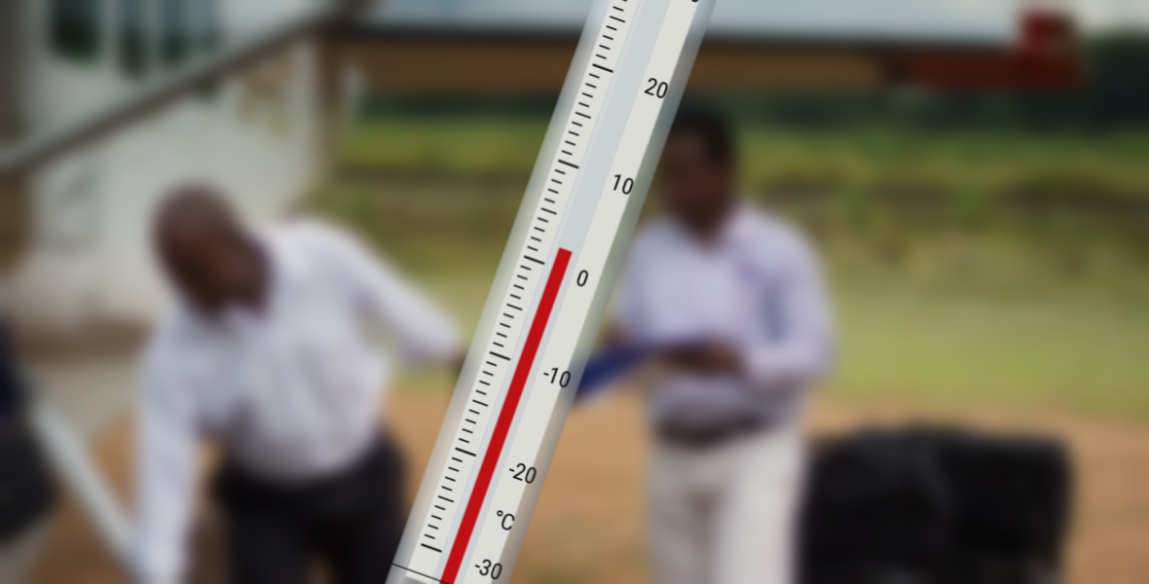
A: 2 °C
